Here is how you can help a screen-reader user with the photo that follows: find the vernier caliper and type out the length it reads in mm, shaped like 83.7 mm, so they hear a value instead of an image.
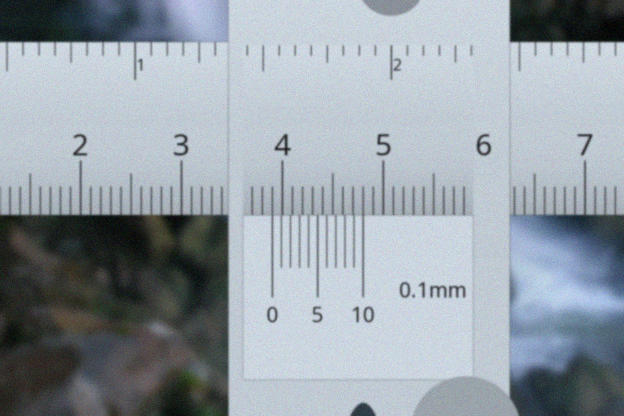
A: 39.0 mm
